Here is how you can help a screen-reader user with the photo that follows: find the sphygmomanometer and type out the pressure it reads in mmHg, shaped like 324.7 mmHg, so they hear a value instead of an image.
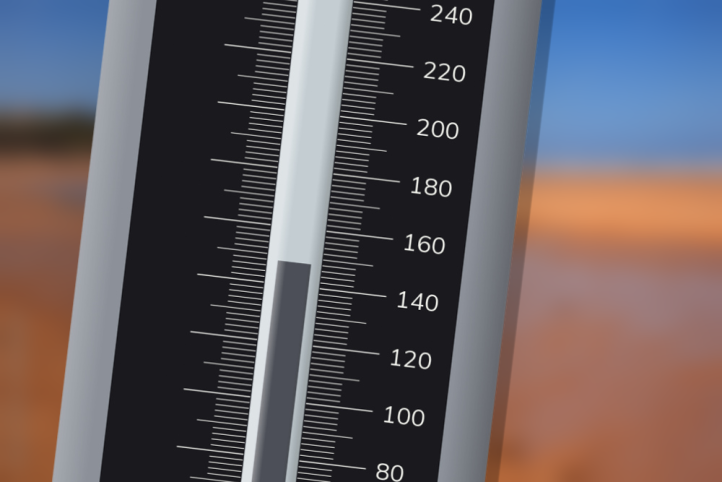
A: 148 mmHg
